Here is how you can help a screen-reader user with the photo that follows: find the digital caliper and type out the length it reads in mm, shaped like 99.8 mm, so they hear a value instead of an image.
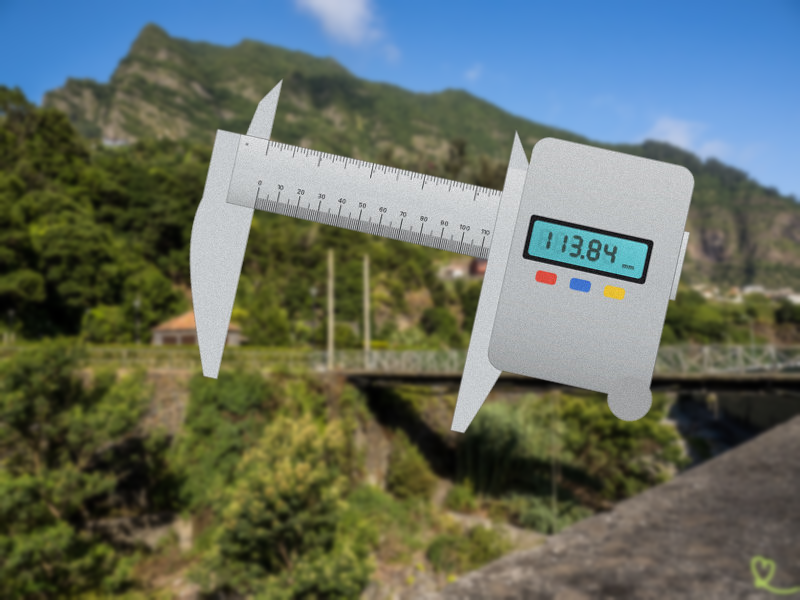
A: 113.84 mm
